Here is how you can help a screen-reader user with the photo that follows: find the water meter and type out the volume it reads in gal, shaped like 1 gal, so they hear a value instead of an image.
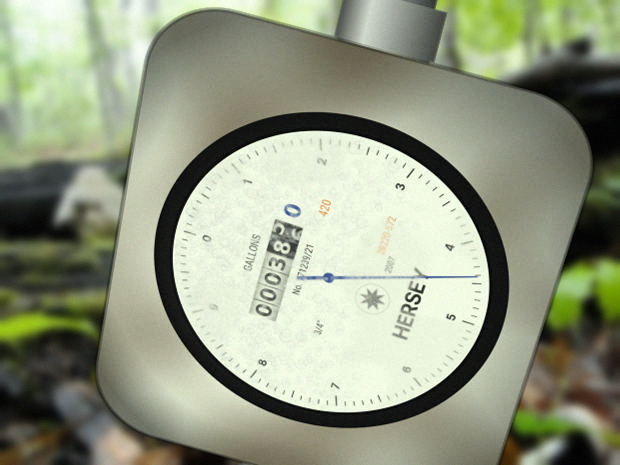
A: 3854.4 gal
